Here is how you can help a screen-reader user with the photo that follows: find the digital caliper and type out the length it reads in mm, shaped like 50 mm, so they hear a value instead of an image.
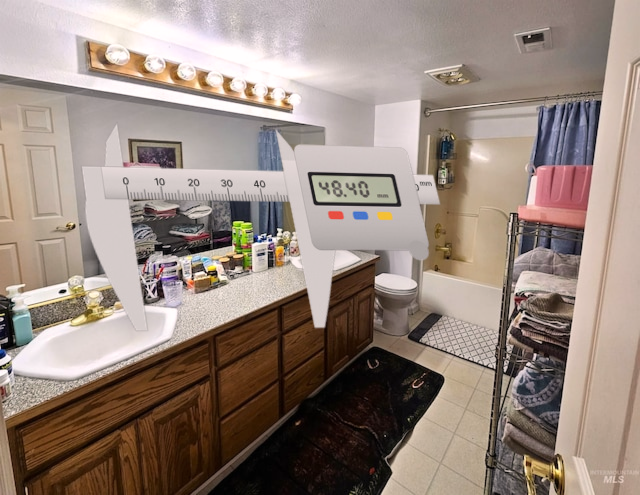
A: 48.40 mm
